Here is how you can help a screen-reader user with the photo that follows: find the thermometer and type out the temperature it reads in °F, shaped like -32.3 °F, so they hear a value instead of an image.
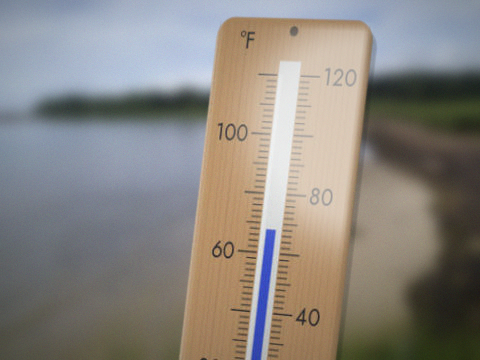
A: 68 °F
